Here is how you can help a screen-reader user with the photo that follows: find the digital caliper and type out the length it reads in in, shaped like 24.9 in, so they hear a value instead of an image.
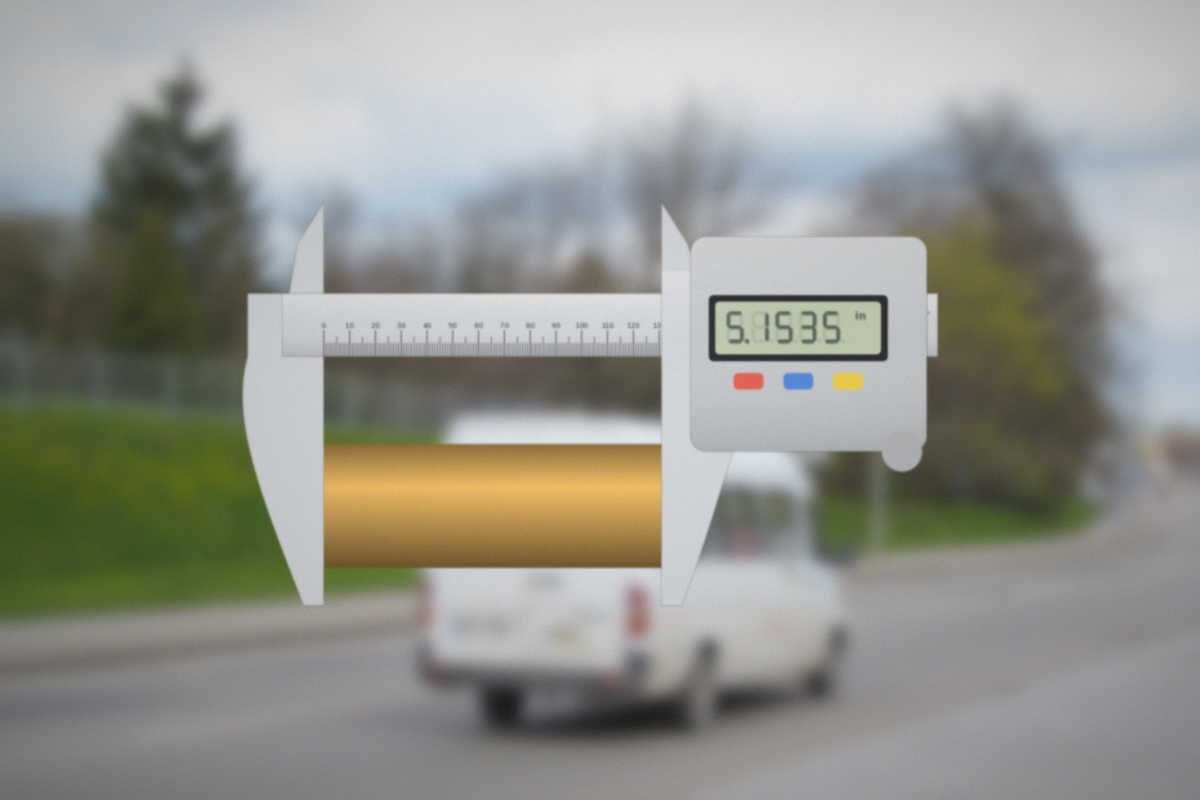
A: 5.1535 in
